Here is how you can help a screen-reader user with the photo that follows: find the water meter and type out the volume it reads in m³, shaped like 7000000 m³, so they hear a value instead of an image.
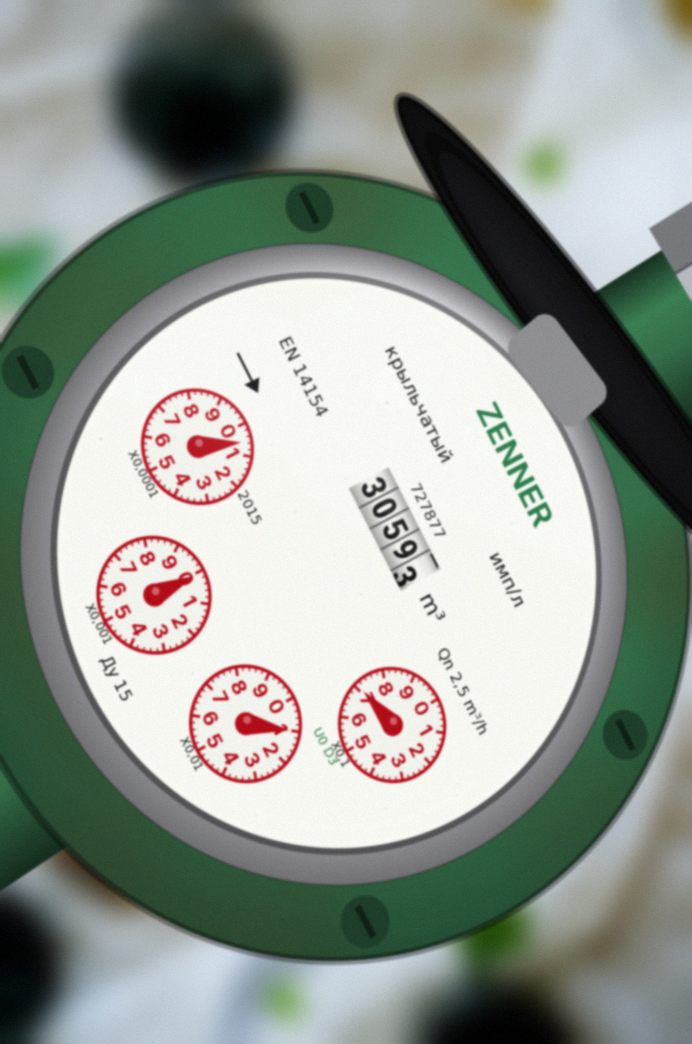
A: 30592.7100 m³
